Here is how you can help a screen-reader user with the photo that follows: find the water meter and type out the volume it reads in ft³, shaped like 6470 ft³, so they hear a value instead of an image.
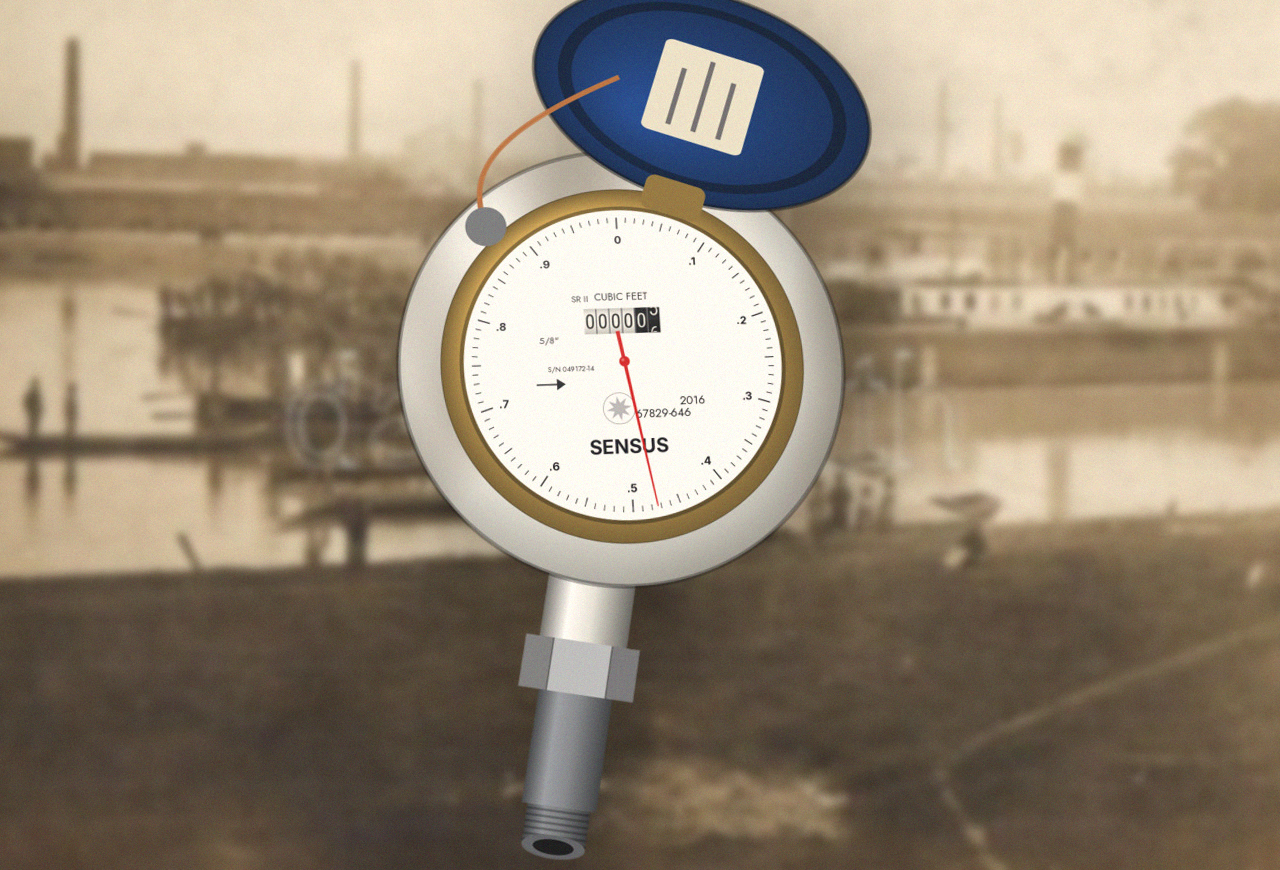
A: 5.47 ft³
